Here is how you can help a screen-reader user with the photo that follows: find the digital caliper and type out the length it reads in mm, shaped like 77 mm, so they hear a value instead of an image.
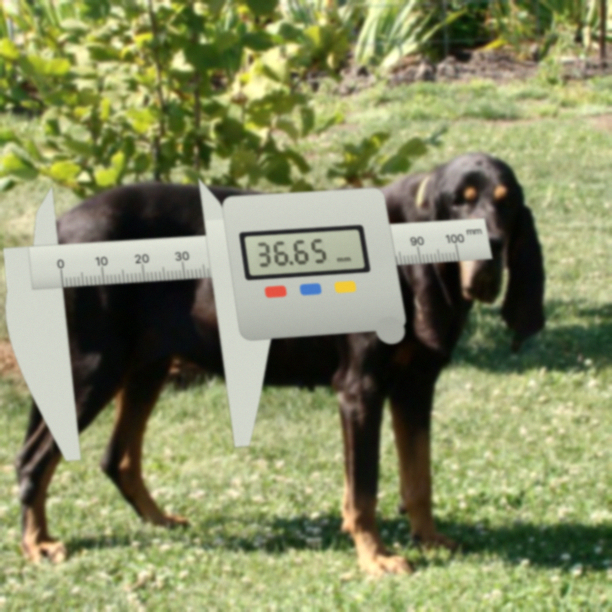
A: 36.65 mm
